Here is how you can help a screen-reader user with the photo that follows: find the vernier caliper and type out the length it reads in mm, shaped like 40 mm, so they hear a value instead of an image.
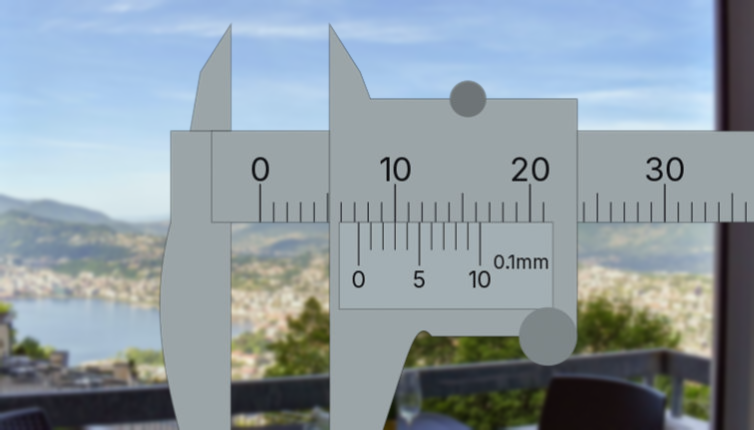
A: 7.3 mm
